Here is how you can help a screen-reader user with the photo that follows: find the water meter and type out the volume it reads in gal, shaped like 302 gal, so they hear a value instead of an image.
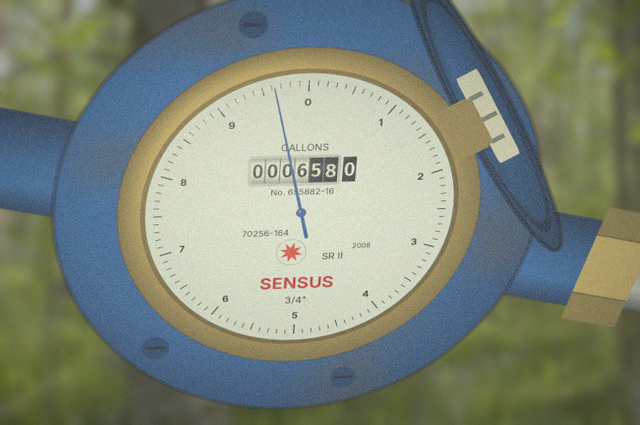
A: 6579.6 gal
